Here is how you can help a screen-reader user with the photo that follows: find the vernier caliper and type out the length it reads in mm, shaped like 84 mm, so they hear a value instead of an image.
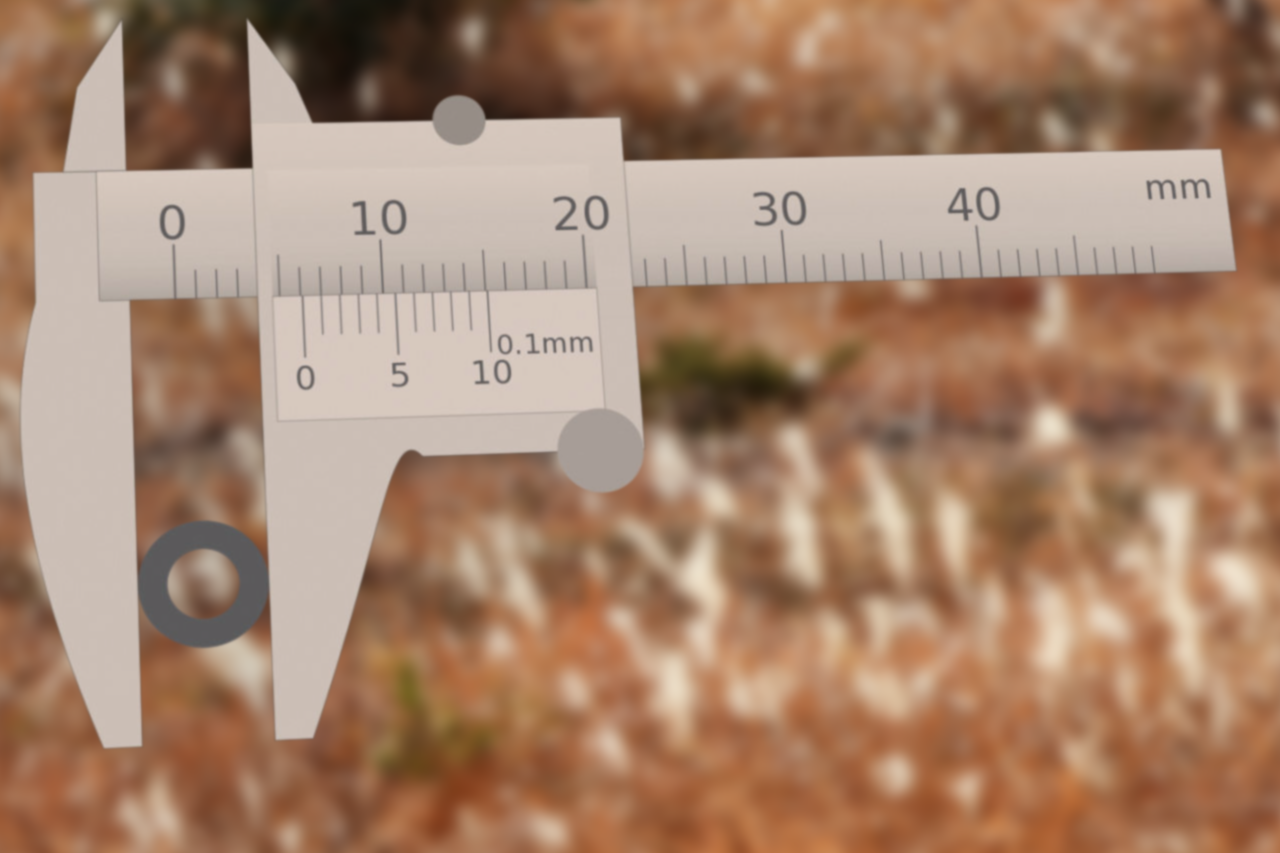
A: 6.1 mm
